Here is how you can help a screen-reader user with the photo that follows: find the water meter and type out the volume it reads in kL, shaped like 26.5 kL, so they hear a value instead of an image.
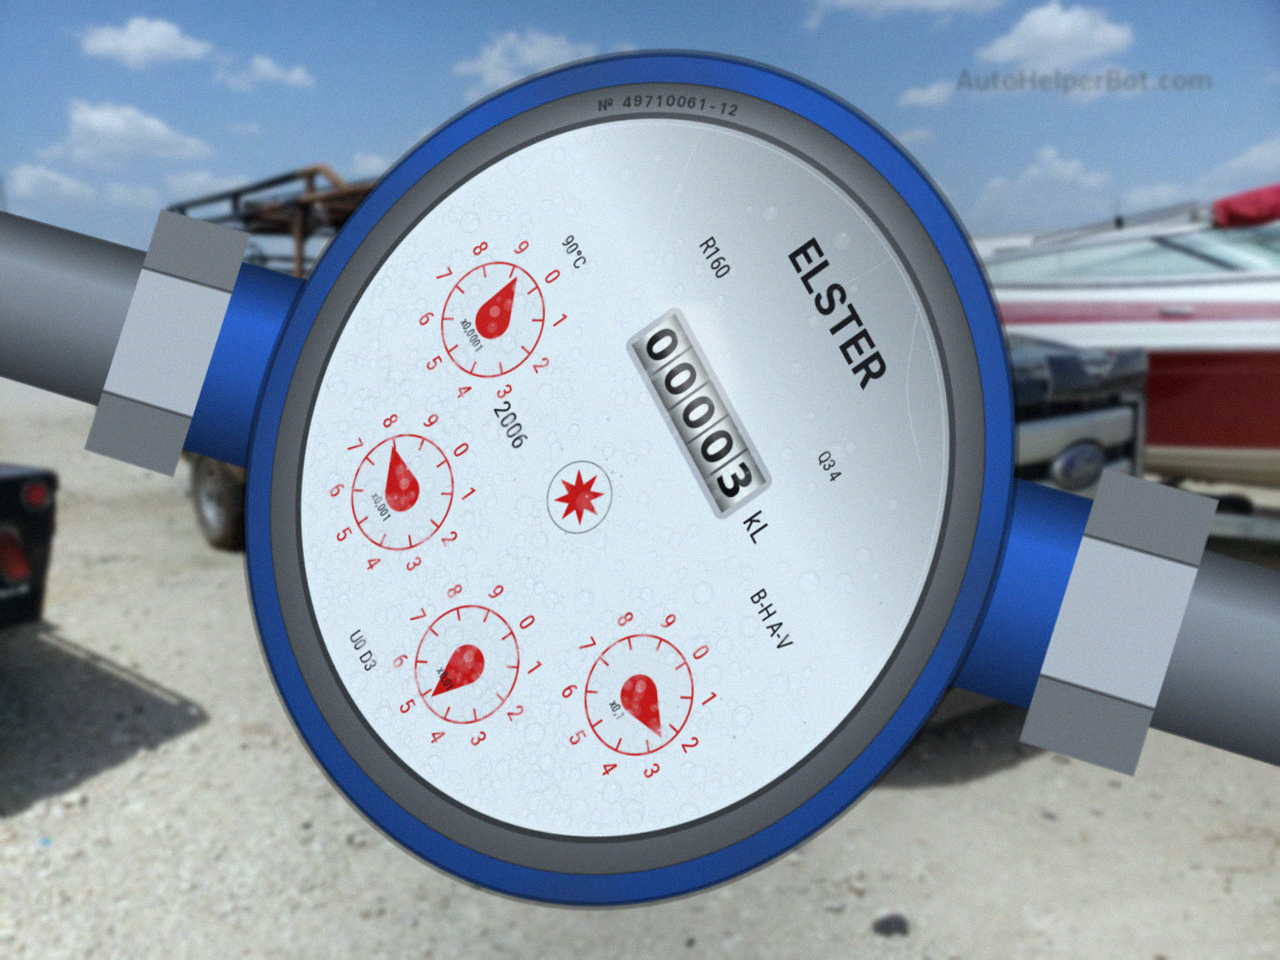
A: 3.2479 kL
